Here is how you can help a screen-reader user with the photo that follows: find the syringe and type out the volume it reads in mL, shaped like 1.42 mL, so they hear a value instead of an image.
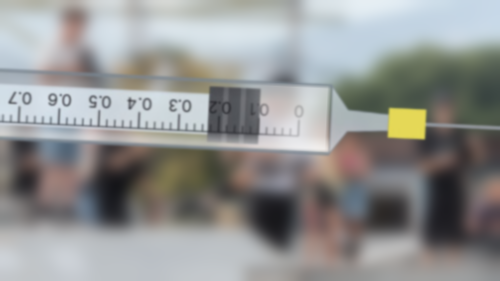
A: 0.1 mL
